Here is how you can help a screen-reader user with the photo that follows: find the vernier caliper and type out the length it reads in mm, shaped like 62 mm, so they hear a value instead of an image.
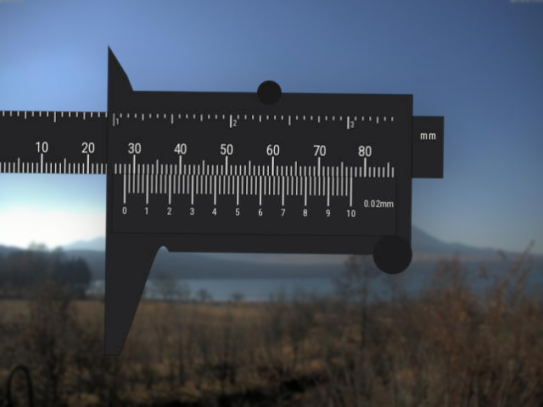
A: 28.0 mm
